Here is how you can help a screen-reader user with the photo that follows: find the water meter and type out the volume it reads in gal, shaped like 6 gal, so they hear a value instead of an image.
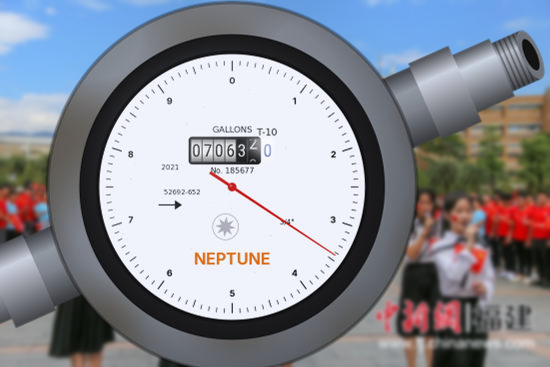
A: 706323.4 gal
